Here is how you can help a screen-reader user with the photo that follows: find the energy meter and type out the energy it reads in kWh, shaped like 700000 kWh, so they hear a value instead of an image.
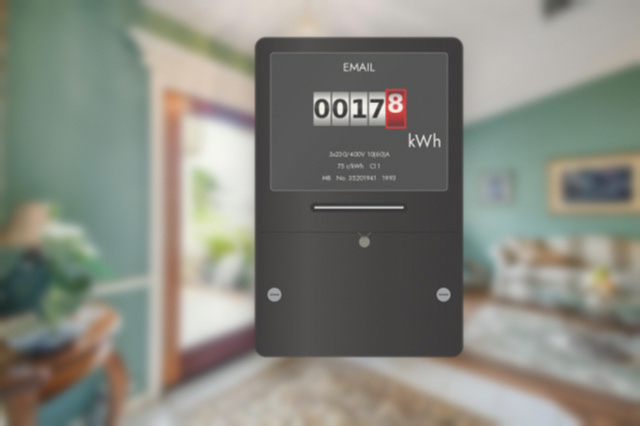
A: 17.8 kWh
